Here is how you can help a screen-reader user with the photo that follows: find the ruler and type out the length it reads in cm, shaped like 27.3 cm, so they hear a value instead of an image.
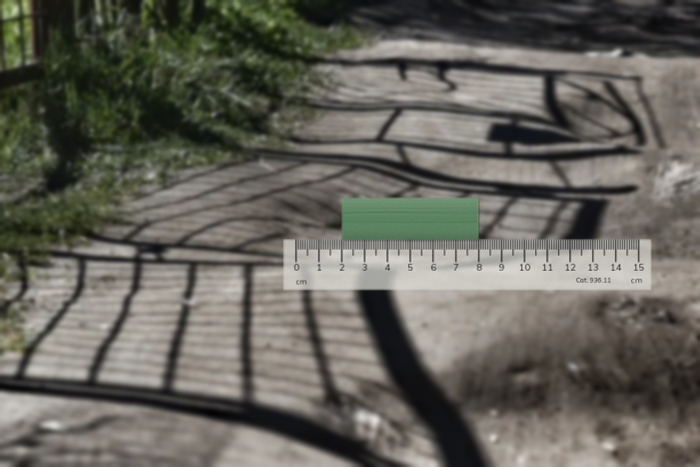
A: 6 cm
